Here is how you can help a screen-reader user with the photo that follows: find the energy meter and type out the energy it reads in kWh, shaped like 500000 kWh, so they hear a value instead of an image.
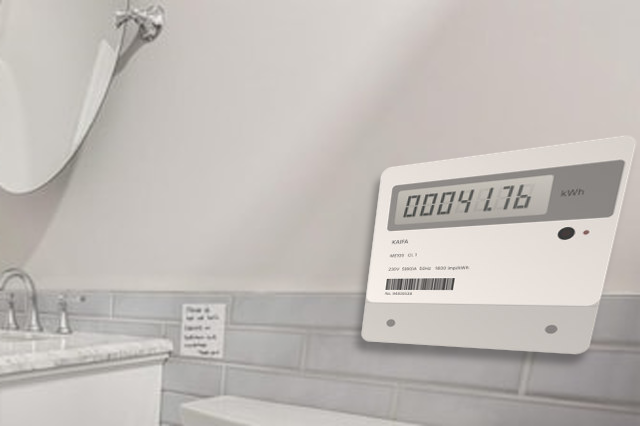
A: 41.76 kWh
